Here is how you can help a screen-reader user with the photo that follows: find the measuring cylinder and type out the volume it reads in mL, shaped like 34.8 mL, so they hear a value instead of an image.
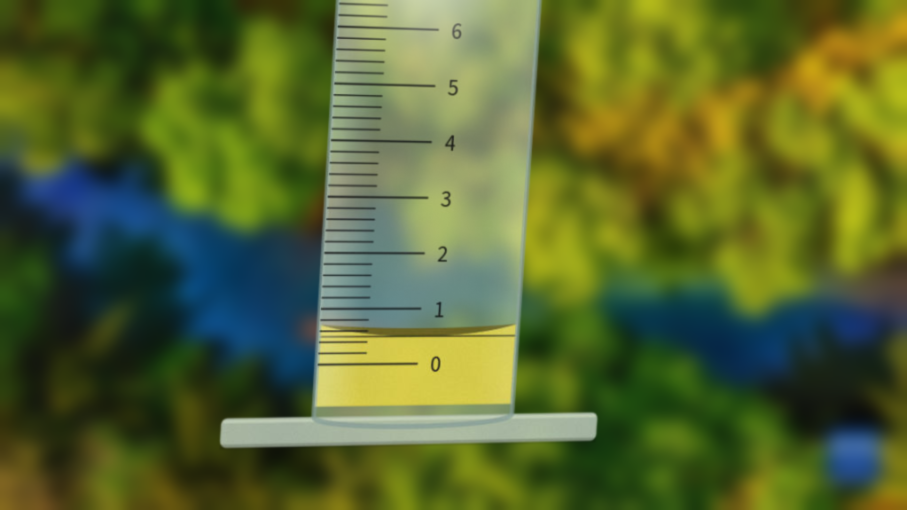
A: 0.5 mL
